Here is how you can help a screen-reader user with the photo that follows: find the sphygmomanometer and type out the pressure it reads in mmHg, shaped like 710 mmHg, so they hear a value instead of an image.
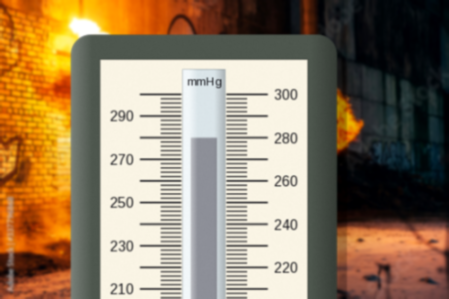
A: 280 mmHg
